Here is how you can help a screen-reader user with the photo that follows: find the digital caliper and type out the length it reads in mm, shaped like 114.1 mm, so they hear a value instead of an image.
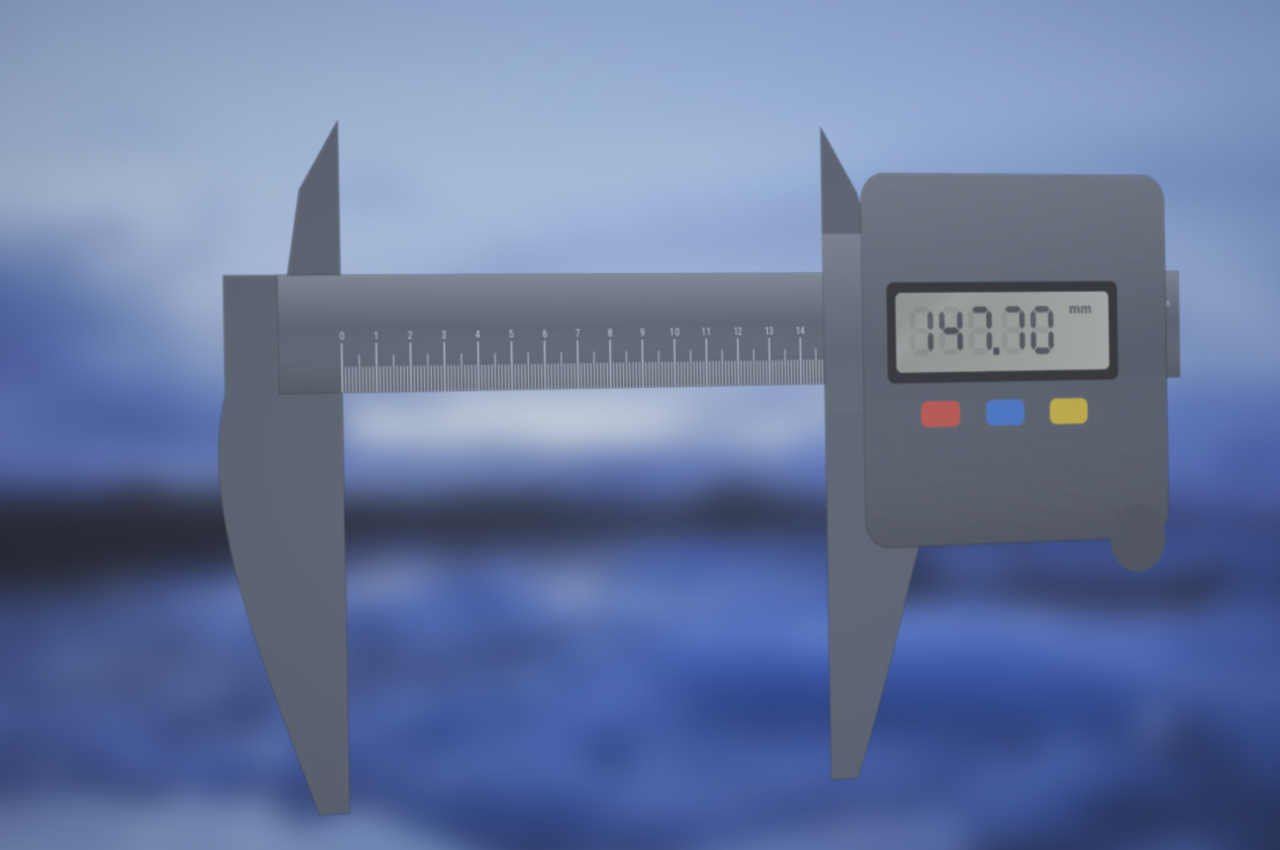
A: 147.70 mm
